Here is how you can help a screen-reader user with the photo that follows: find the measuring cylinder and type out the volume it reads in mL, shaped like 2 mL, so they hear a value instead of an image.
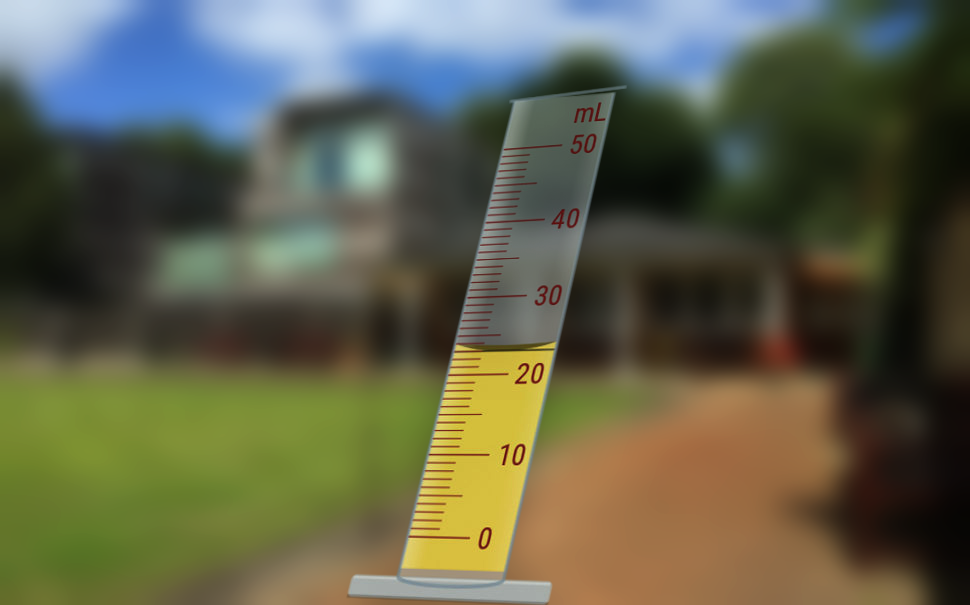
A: 23 mL
